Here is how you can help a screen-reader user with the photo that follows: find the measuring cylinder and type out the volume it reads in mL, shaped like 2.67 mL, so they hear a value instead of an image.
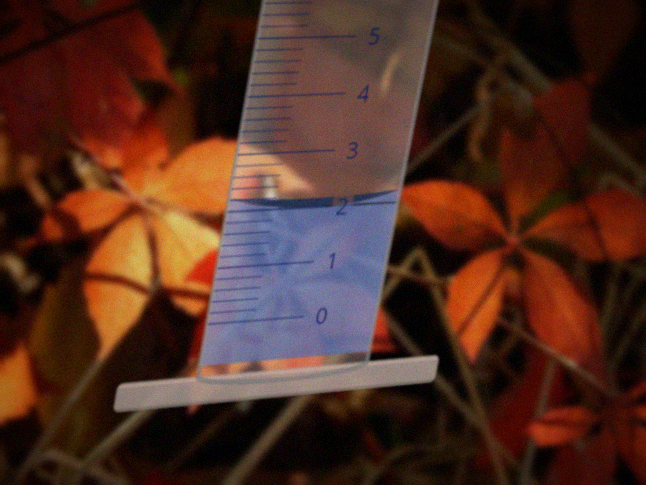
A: 2 mL
